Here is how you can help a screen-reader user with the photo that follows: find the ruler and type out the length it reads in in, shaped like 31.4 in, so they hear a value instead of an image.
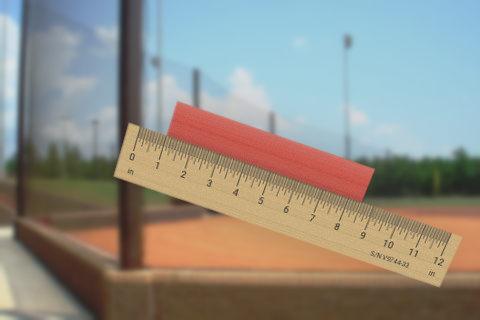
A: 7.5 in
